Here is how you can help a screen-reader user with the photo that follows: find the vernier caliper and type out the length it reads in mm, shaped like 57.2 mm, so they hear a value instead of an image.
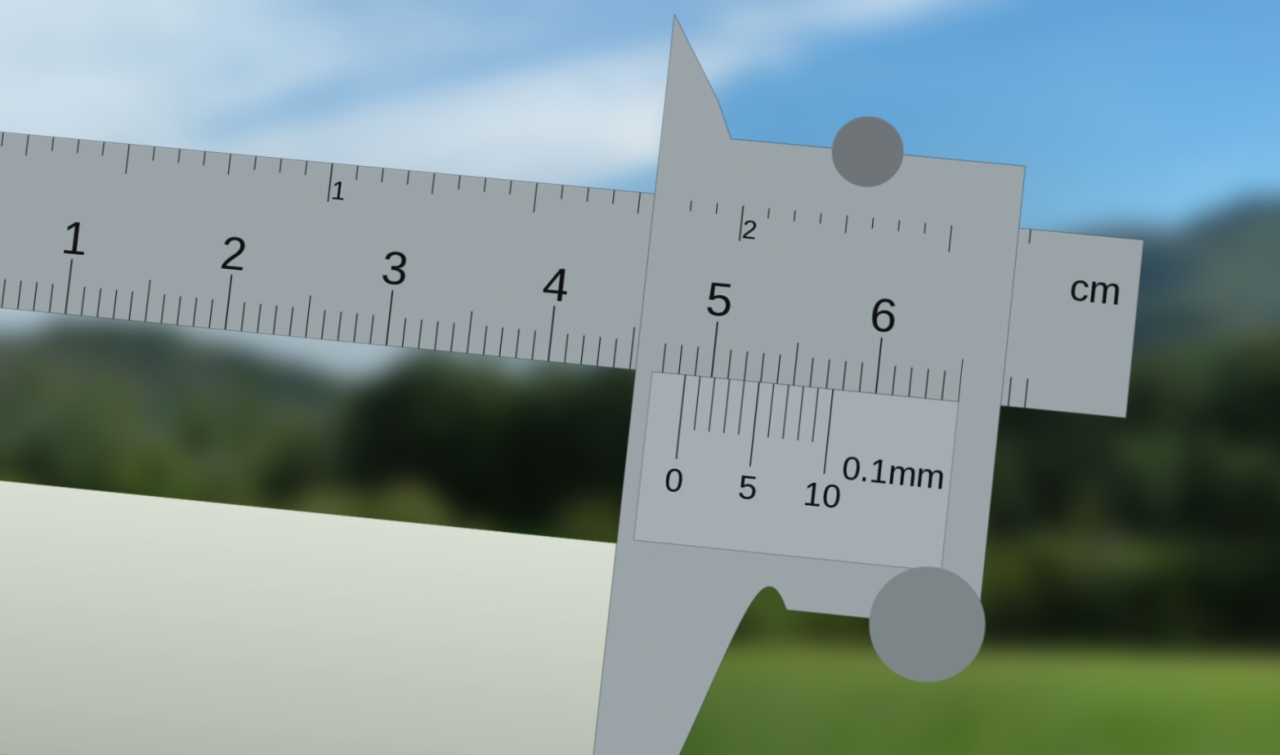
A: 48.4 mm
